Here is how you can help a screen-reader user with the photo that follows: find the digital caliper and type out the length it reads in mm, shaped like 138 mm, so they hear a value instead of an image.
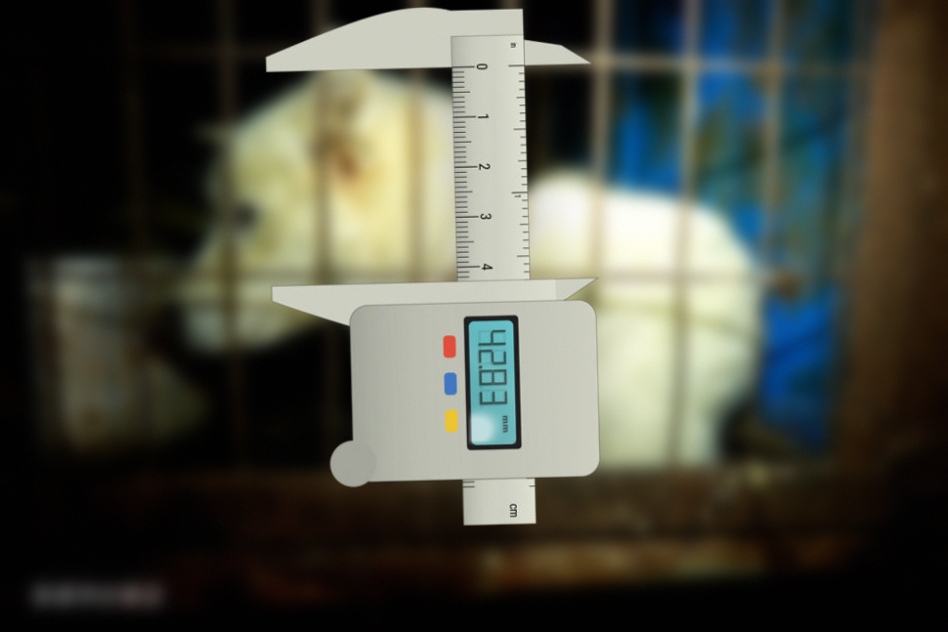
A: 42.83 mm
